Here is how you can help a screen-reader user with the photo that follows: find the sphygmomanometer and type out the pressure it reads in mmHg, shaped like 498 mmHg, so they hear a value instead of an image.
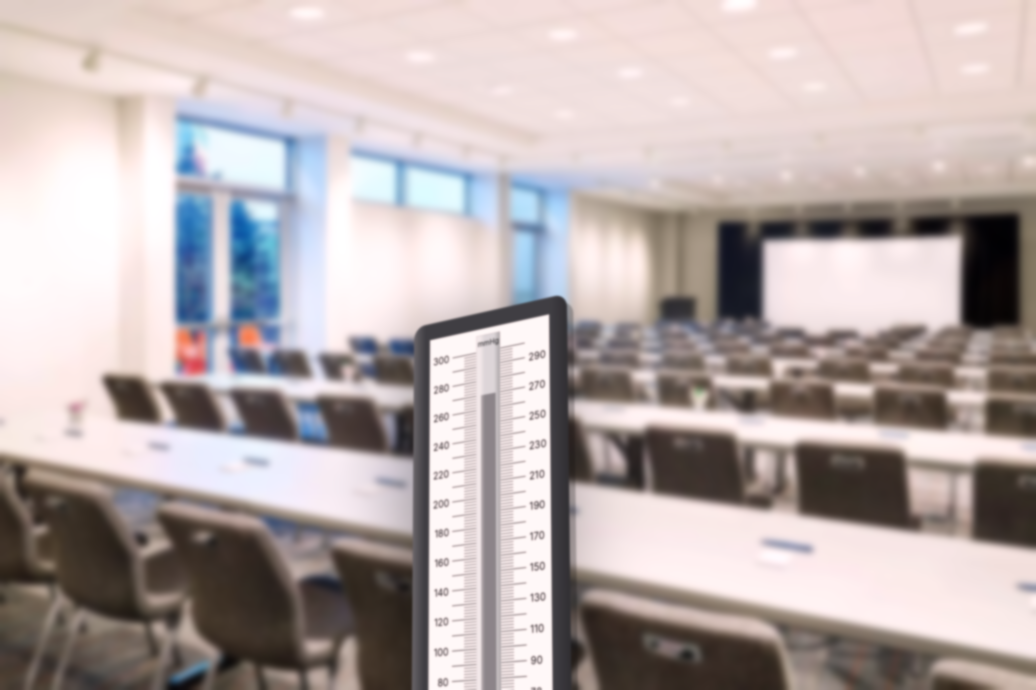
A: 270 mmHg
